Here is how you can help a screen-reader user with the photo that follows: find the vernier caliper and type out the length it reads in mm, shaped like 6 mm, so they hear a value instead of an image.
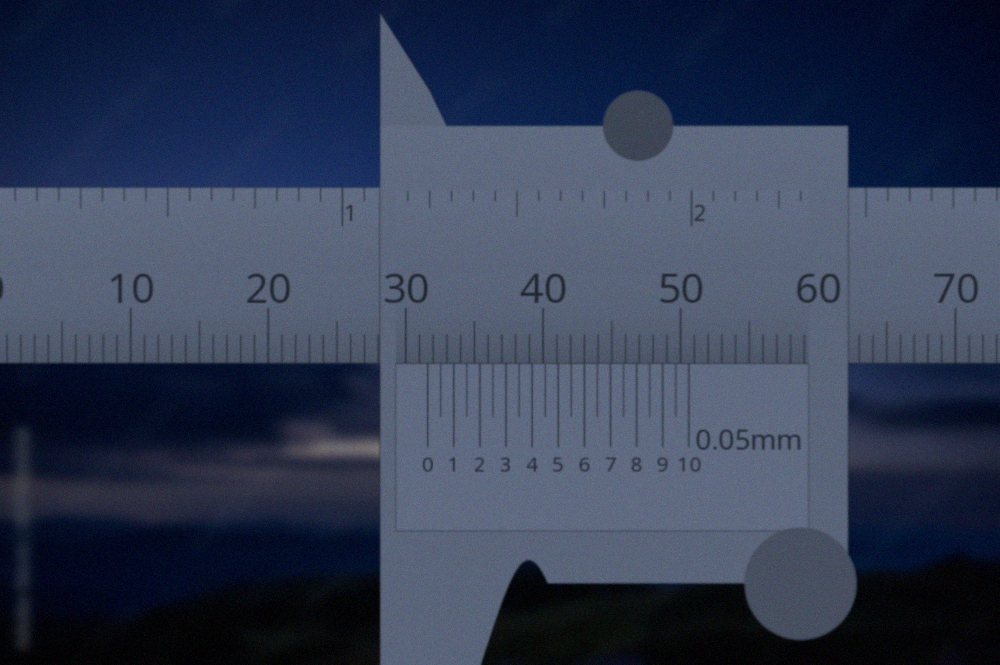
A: 31.6 mm
